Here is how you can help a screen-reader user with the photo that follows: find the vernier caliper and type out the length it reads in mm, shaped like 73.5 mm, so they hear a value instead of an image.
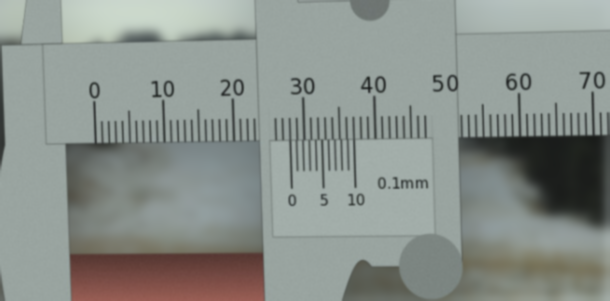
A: 28.0 mm
